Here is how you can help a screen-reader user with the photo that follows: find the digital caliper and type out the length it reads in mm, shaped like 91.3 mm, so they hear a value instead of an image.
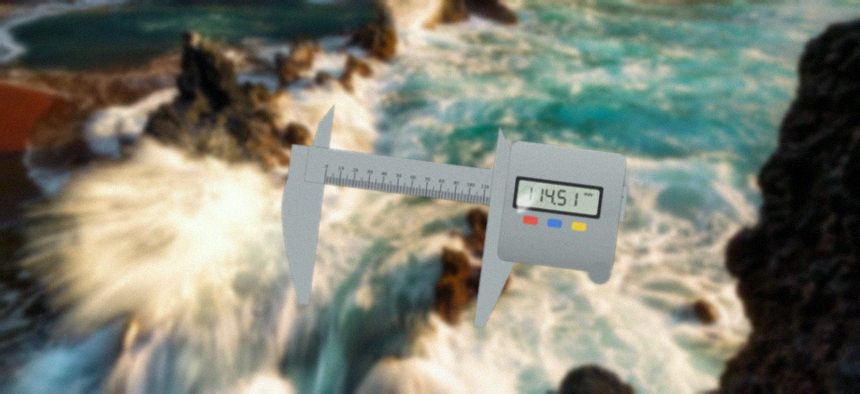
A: 114.51 mm
